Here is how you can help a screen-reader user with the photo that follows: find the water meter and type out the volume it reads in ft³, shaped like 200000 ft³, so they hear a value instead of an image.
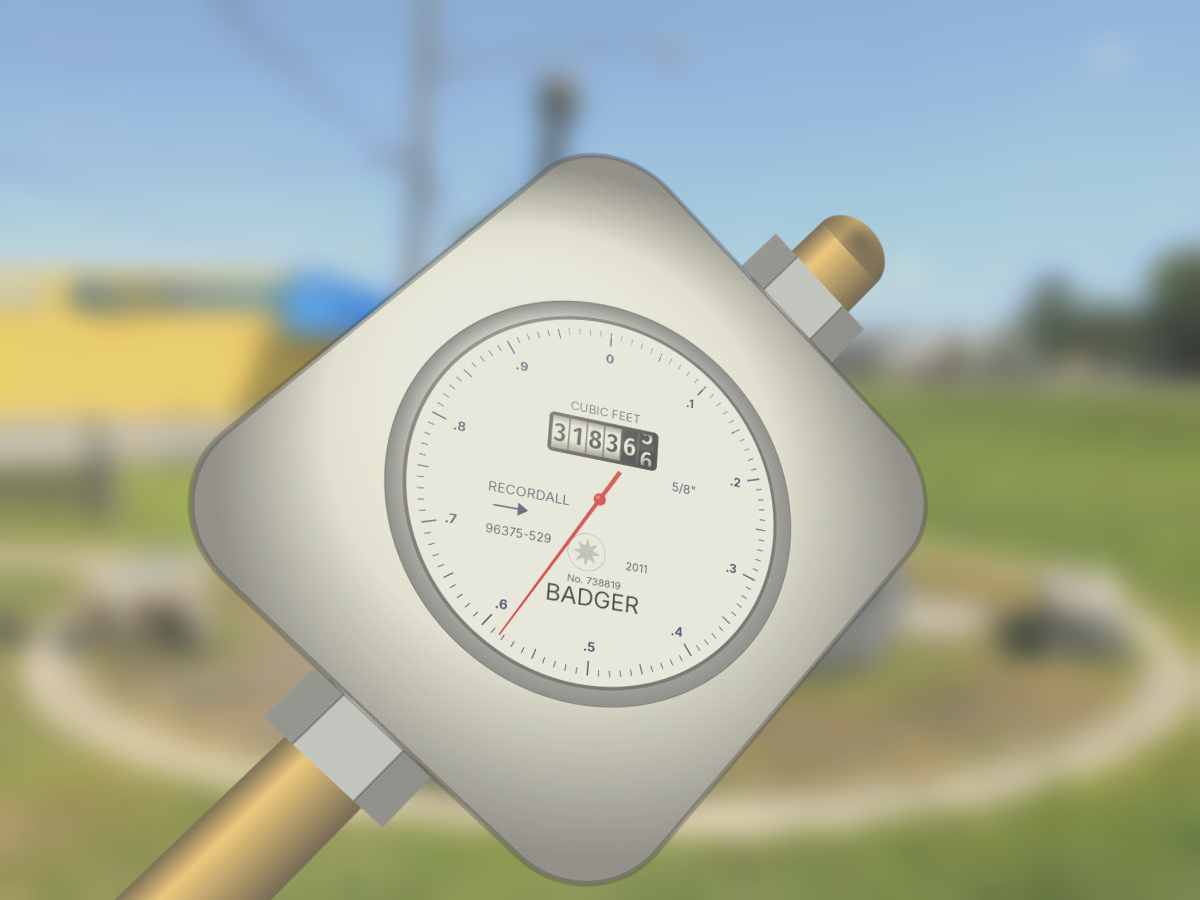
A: 318365.58 ft³
